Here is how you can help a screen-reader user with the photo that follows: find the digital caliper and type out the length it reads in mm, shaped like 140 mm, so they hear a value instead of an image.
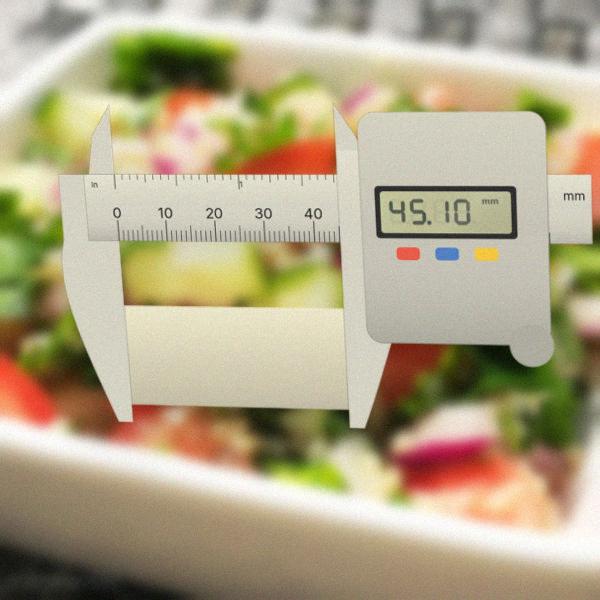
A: 45.10 mm
